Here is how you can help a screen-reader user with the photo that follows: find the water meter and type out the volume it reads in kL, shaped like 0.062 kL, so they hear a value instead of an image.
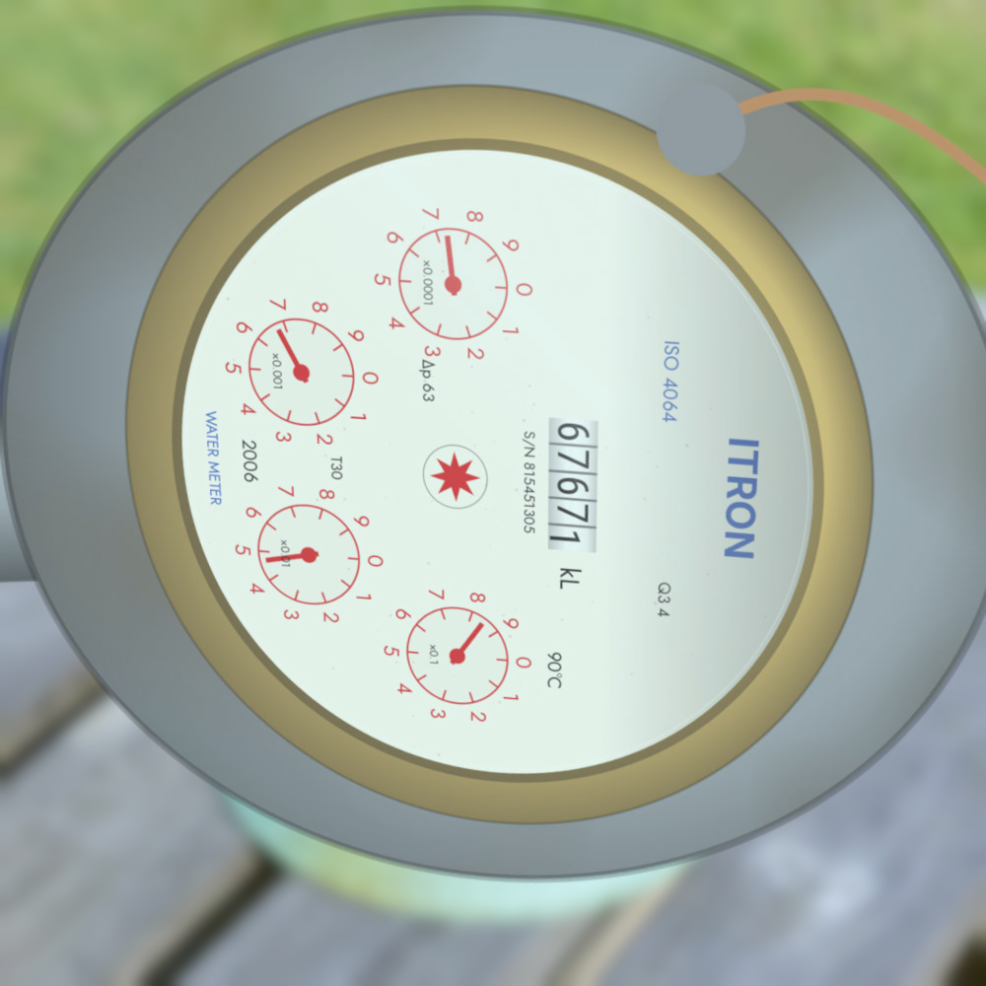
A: 67670.8467 kL
